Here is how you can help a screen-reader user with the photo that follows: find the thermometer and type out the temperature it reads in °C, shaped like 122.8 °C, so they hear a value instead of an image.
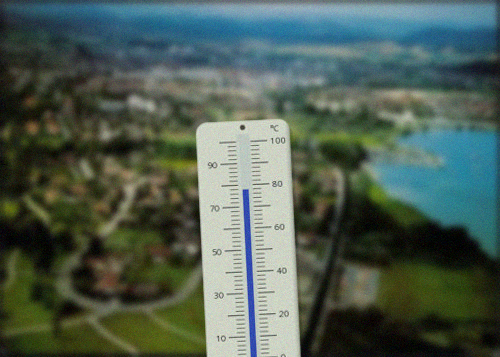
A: 78 °C
